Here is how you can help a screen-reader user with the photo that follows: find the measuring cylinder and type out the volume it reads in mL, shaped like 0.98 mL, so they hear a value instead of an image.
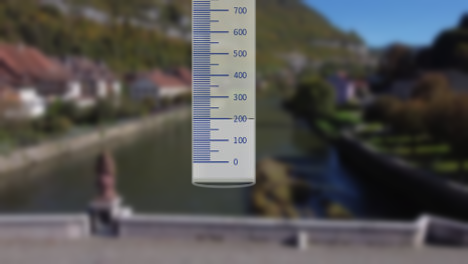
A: 200 mL
